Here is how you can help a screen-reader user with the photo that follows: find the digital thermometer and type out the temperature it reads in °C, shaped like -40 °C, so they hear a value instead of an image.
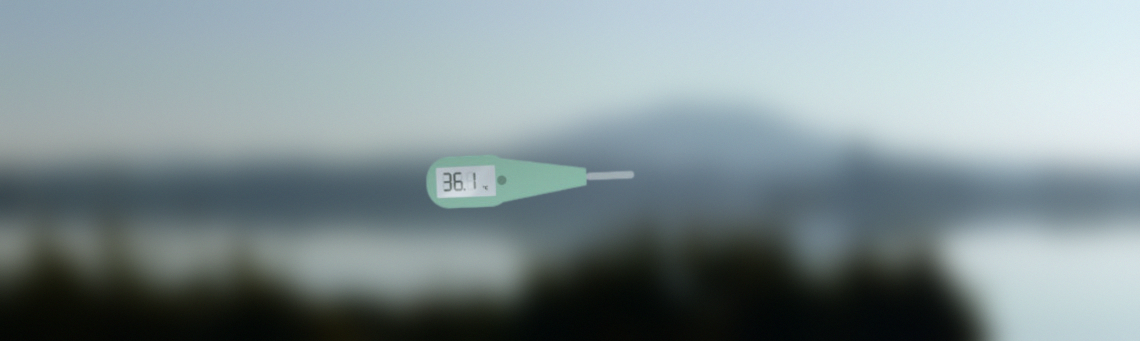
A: 36.1 °C
